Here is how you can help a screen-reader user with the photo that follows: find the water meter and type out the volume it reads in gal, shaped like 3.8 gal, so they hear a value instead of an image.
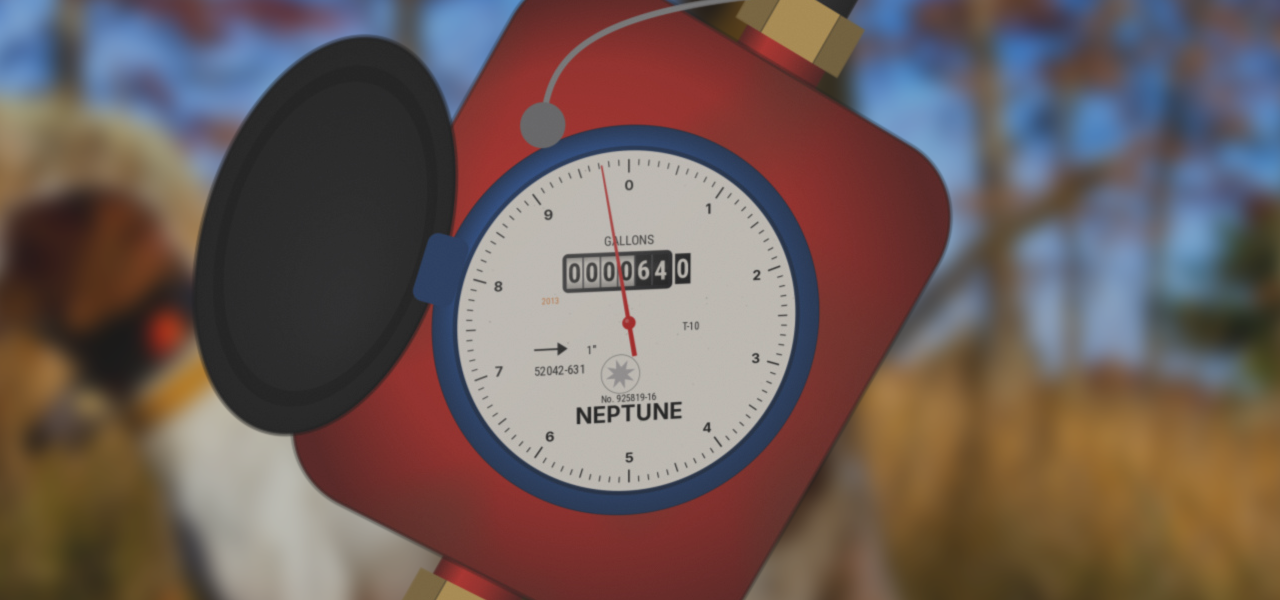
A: 639.7 gal
